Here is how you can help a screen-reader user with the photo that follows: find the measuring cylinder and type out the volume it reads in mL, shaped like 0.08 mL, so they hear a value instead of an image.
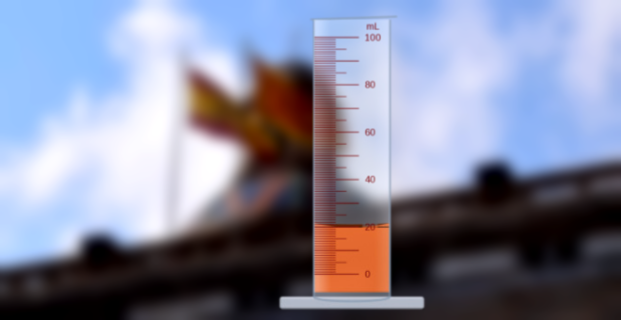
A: 20 mL
